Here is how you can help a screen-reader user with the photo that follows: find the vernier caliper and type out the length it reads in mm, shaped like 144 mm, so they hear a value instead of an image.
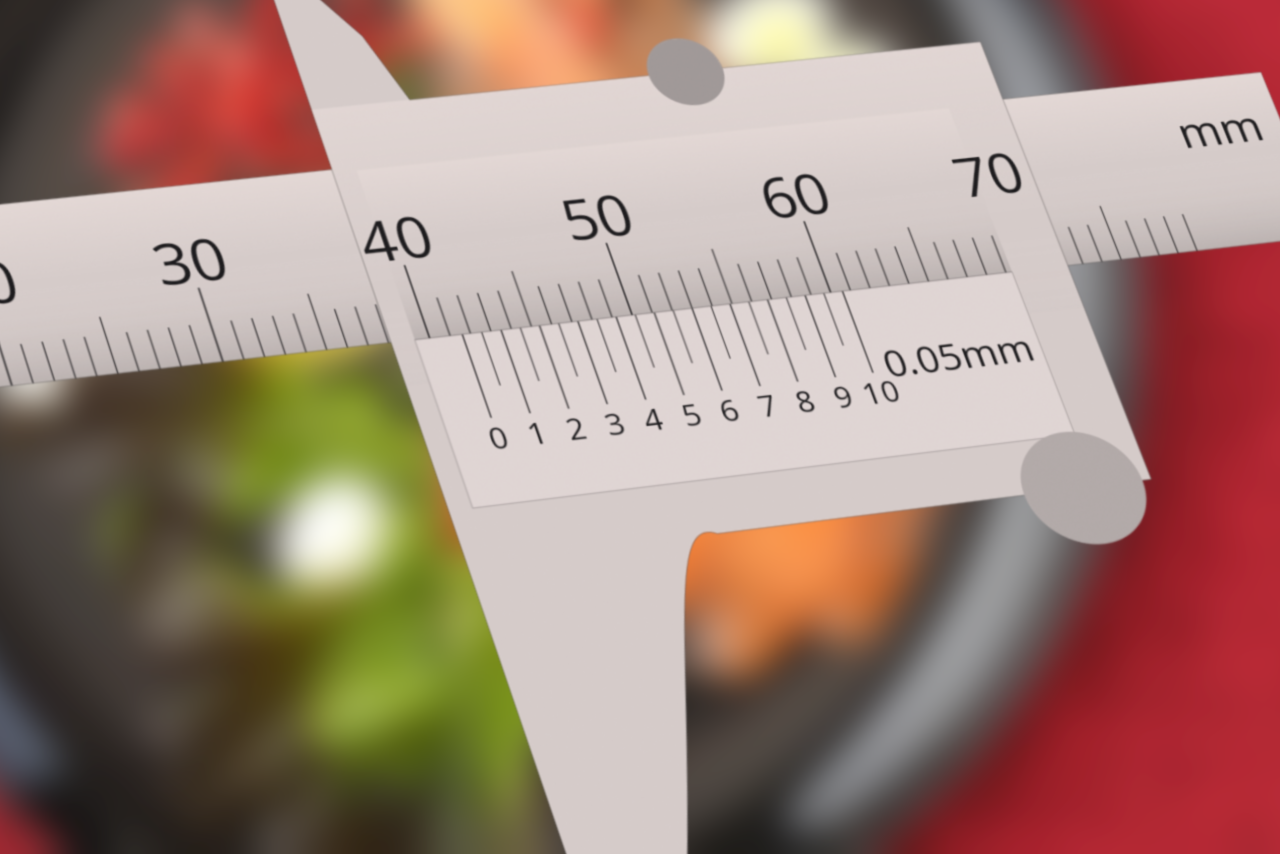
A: 41.6 mm
